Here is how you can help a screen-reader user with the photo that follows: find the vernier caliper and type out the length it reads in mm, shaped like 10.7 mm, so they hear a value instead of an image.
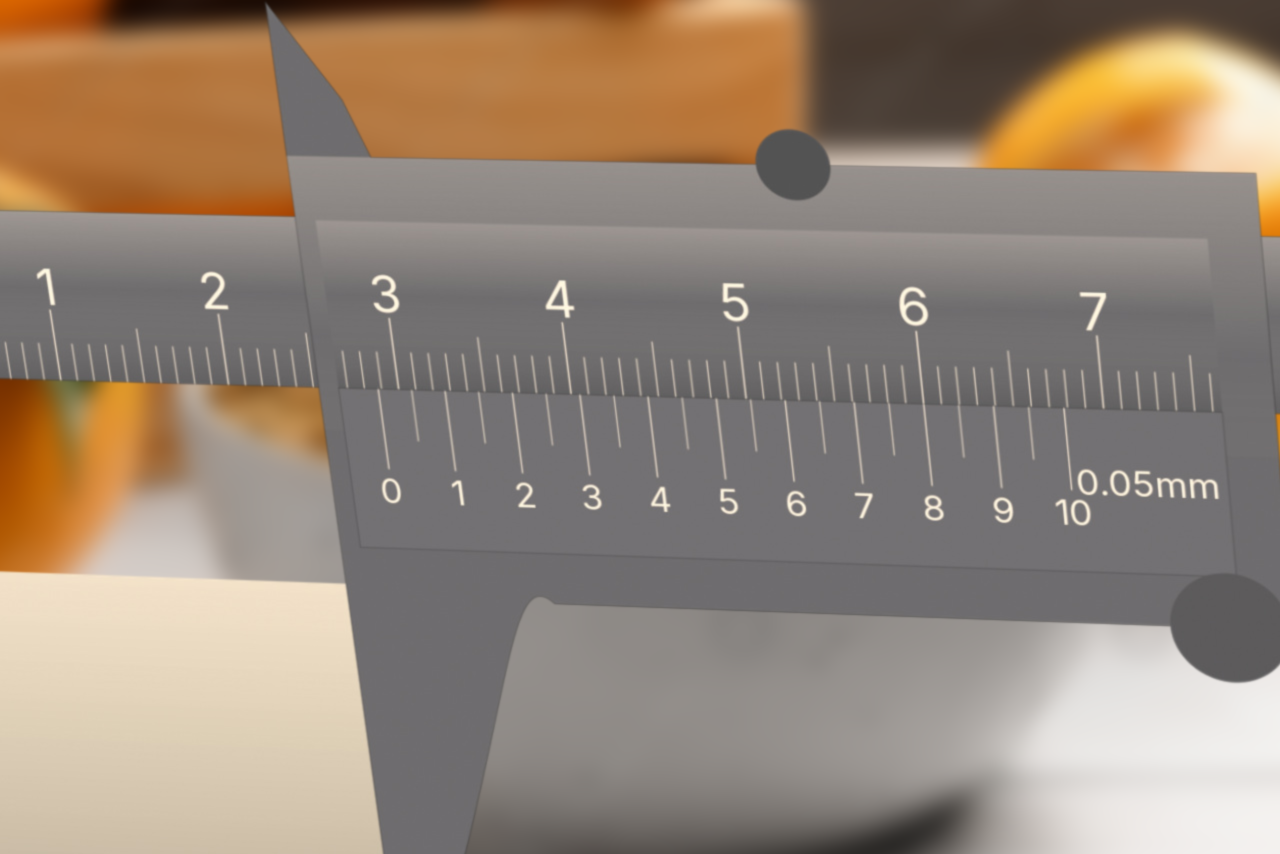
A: 28.8 mm
